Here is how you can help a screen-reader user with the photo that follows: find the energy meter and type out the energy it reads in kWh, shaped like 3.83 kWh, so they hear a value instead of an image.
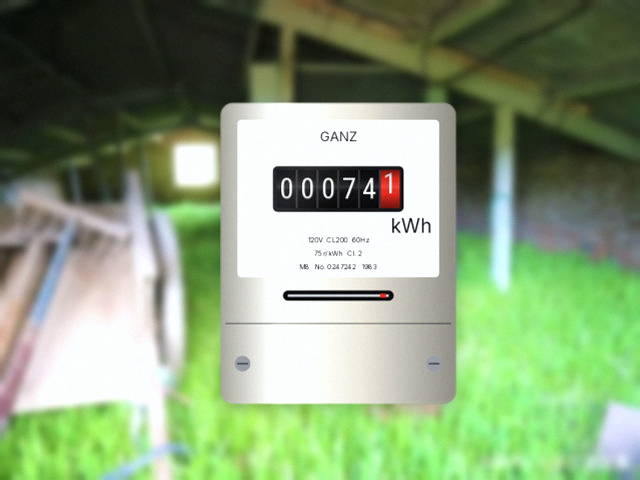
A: 74.1 kWh
